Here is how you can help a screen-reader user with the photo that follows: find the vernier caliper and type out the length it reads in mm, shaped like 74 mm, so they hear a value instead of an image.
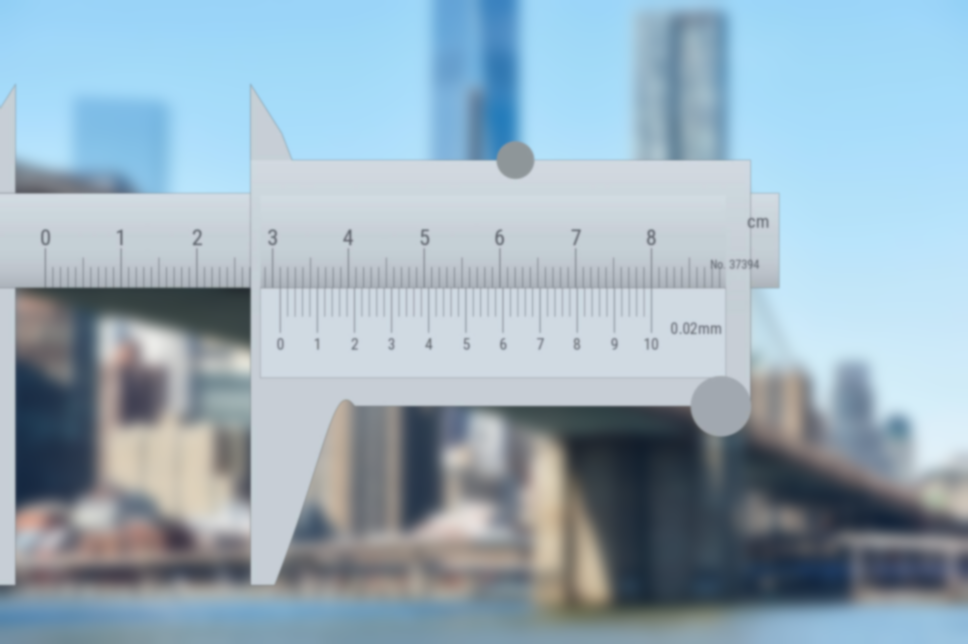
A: 31.0 mm
